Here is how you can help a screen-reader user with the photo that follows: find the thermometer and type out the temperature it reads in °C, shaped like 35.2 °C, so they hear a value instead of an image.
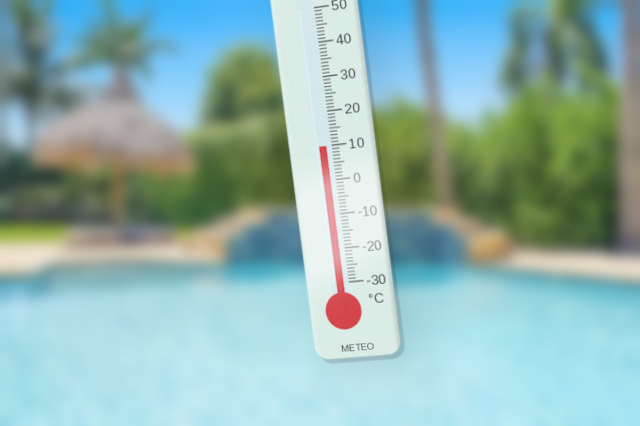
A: 10 °C
